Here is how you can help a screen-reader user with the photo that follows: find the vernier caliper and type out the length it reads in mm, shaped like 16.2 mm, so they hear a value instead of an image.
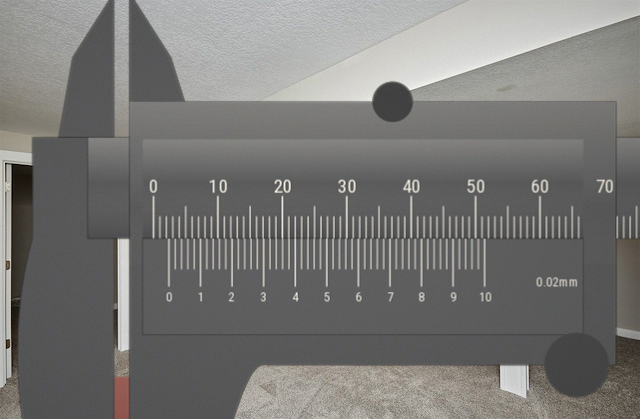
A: 2.4 mm
